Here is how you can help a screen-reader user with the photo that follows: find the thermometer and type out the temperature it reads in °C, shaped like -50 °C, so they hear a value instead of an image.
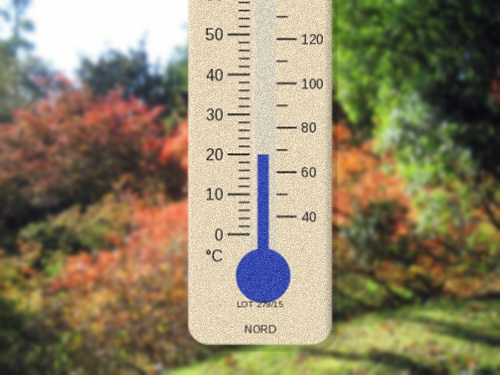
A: 20 °C
